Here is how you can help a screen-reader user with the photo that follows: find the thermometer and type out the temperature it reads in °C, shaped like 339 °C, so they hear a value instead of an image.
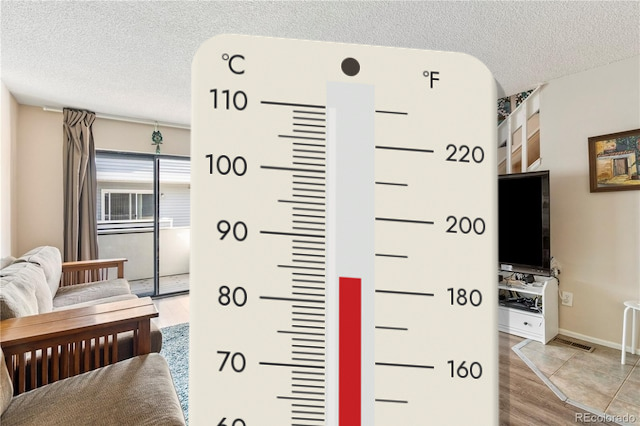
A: 84 °C
